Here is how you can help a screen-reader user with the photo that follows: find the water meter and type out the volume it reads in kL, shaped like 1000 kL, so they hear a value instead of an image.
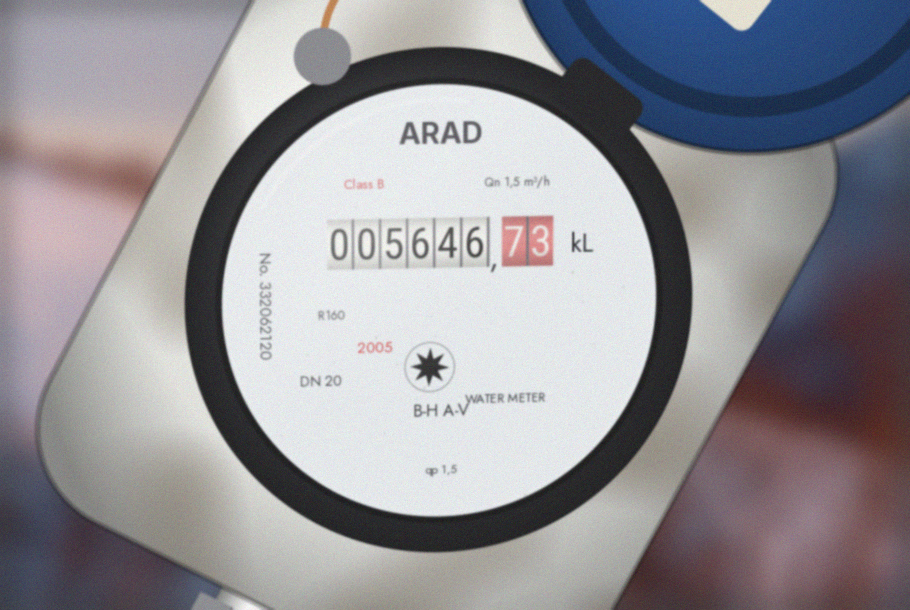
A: 5646.73 kL
